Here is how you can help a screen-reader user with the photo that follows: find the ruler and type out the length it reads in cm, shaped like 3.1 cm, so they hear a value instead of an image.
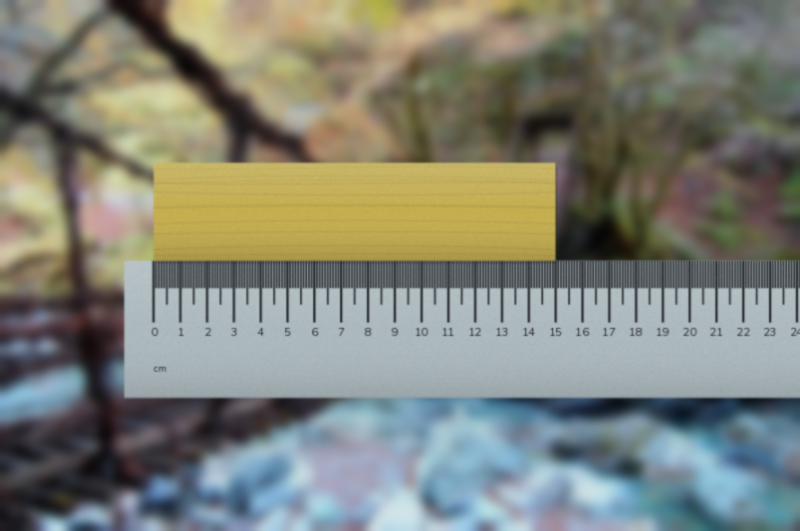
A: 15 cm
